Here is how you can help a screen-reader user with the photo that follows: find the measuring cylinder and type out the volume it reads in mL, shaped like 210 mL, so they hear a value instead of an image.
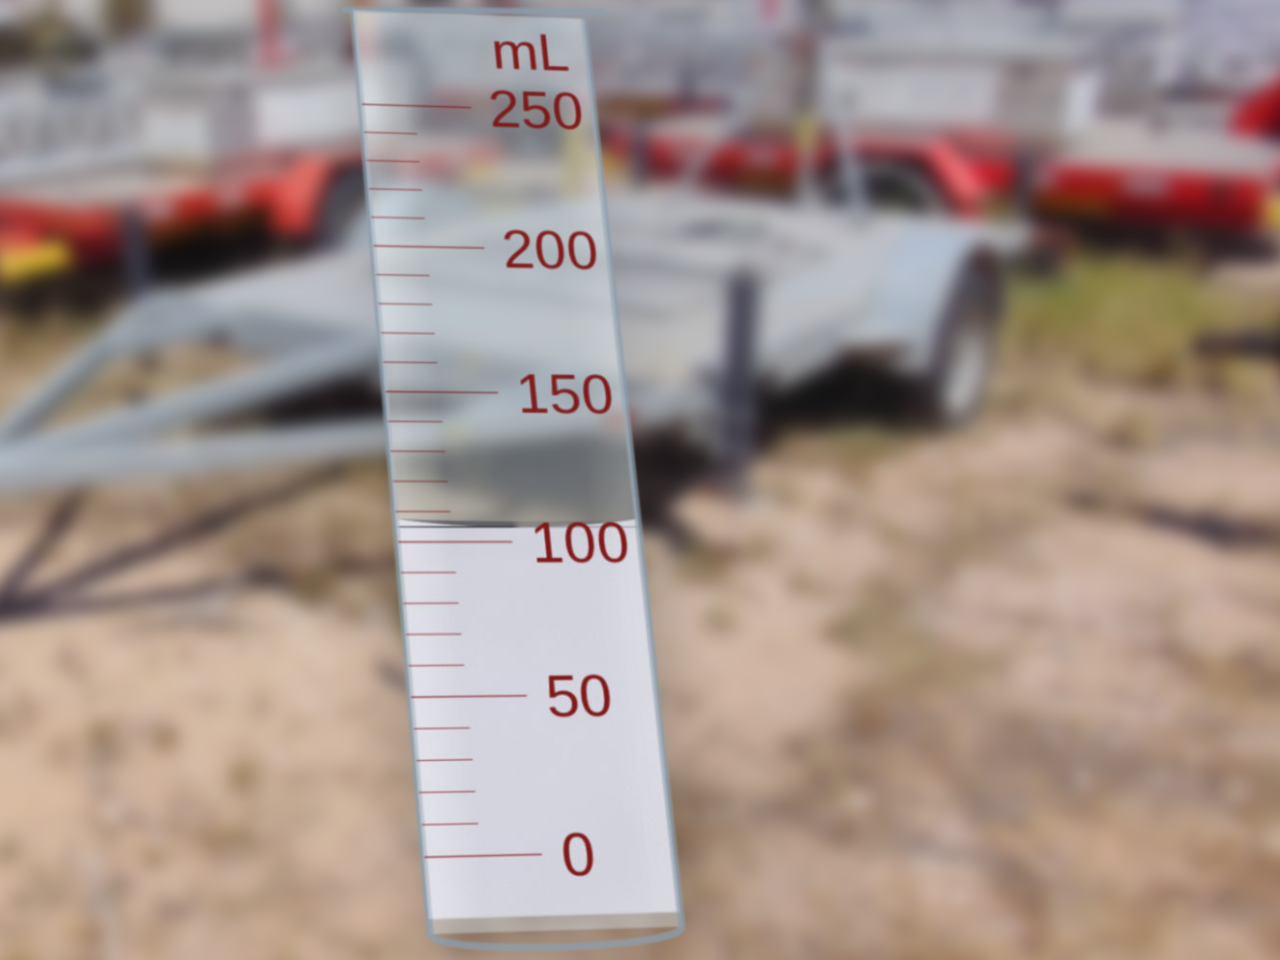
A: 105 mL
